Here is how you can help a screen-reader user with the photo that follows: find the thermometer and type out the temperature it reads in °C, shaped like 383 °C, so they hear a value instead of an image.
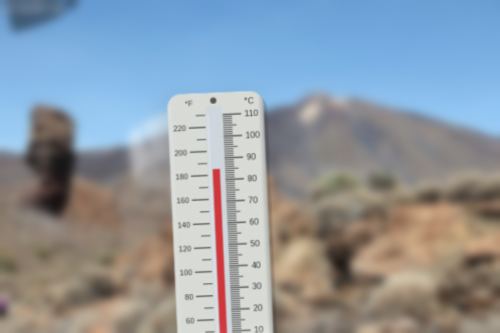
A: 85 °C
